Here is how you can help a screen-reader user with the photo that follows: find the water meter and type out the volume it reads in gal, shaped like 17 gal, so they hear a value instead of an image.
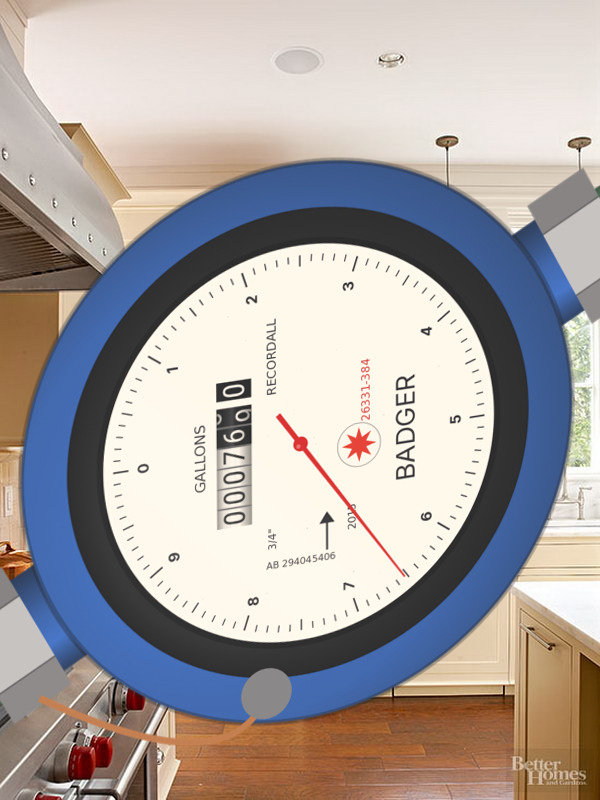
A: 7686.5 gal
